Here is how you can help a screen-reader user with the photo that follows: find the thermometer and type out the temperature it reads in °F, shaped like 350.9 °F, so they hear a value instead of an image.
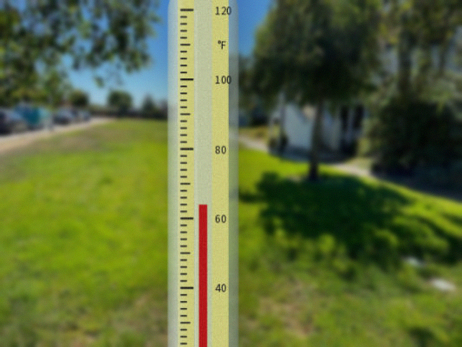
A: 64 °F
